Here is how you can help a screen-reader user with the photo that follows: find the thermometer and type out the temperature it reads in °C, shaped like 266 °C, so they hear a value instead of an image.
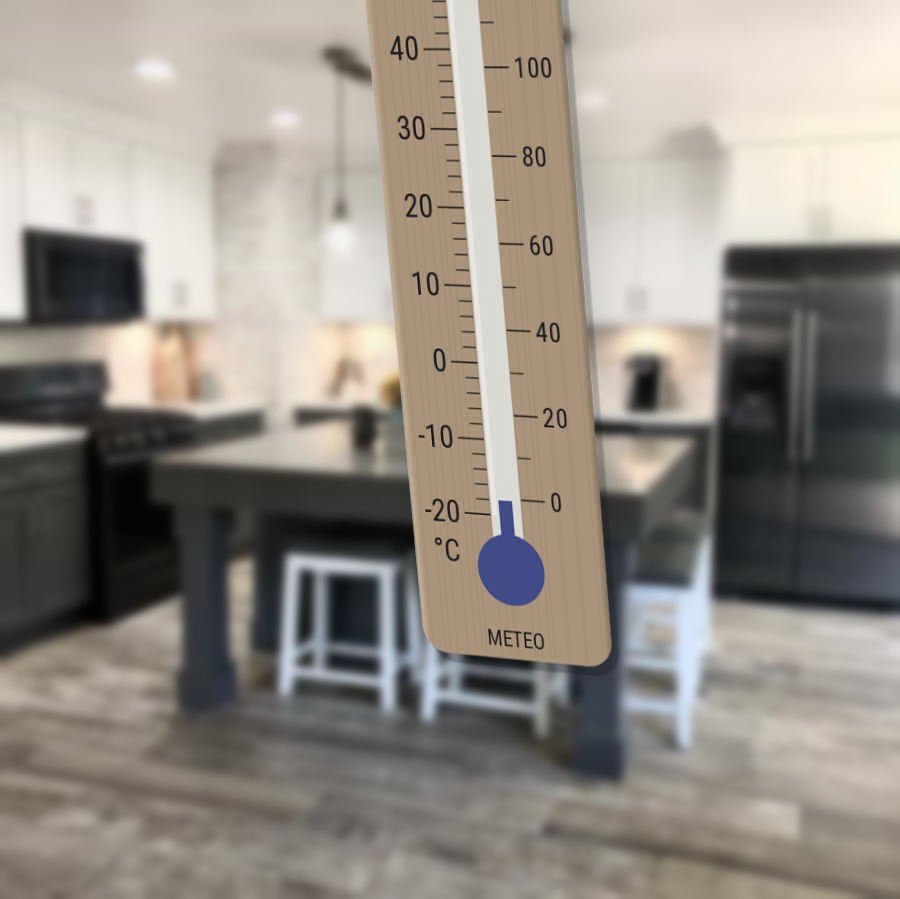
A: -18 °C
